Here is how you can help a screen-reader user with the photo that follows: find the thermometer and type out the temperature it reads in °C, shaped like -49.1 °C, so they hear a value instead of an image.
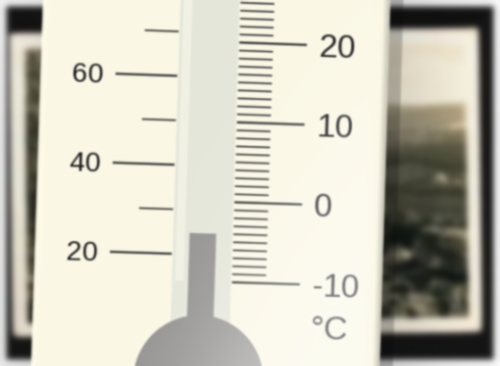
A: -4 °C
